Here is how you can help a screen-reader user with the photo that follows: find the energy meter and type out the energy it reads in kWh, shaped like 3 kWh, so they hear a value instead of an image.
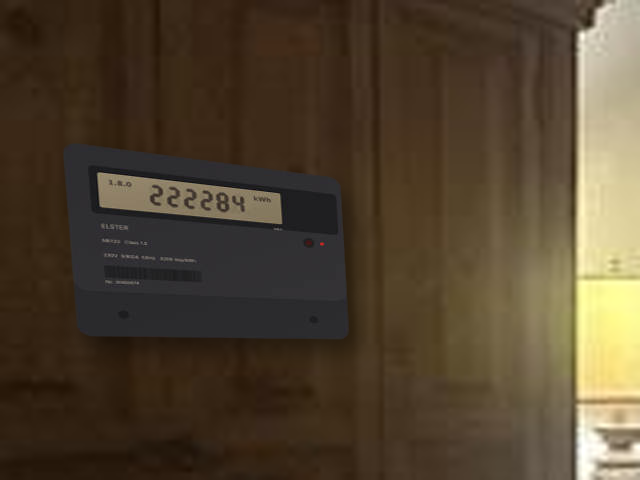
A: 222284 kWh
